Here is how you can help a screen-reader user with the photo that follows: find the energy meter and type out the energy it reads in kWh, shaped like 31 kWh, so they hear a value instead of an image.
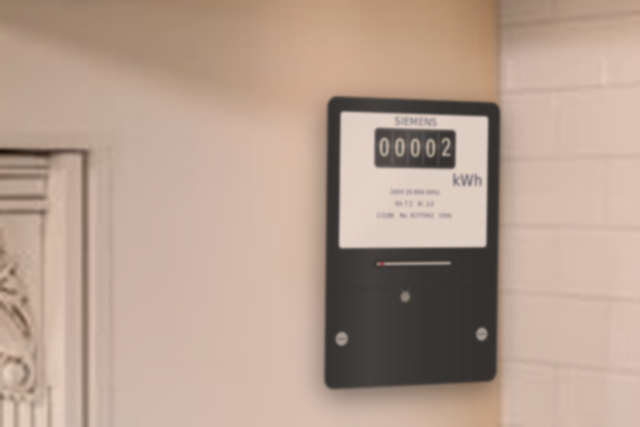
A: 2 kWh
